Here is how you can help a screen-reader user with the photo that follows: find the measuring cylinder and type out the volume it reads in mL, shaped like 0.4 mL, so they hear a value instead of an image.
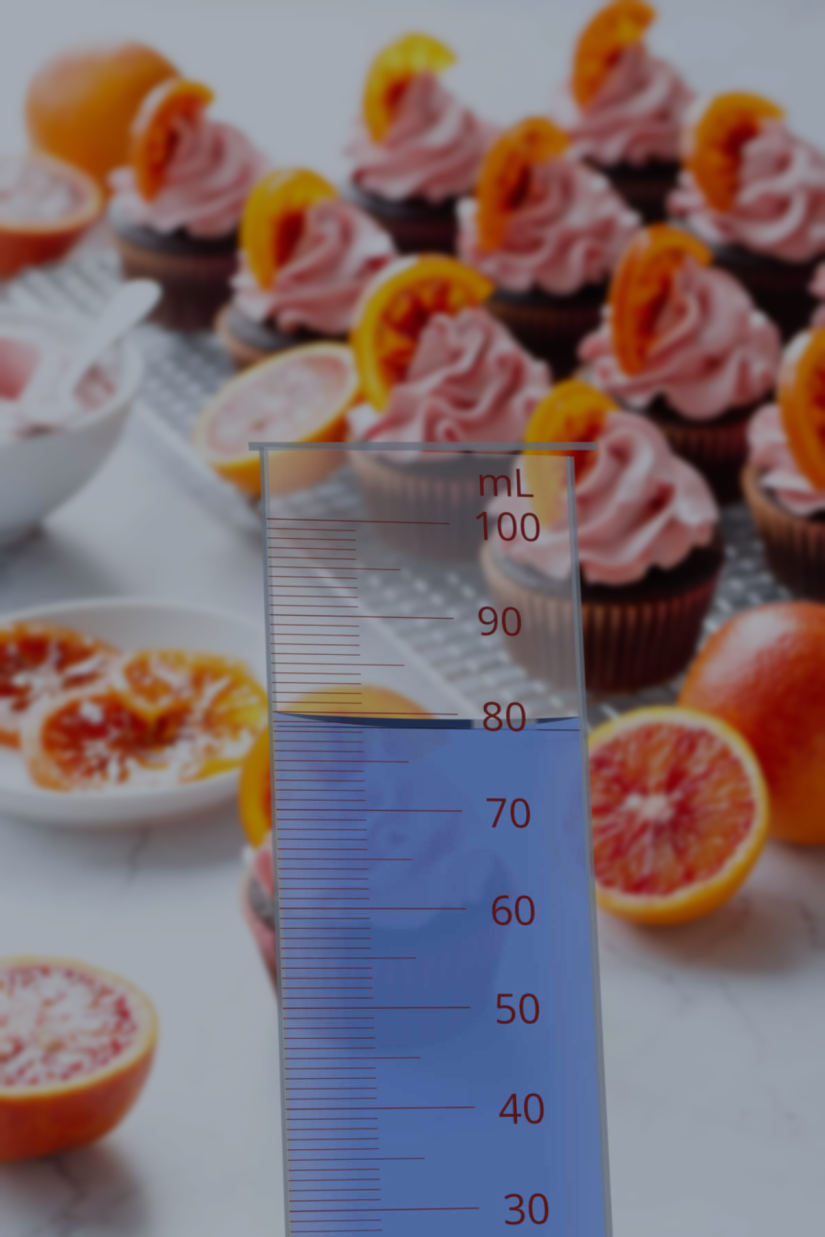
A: 78.5 mL
